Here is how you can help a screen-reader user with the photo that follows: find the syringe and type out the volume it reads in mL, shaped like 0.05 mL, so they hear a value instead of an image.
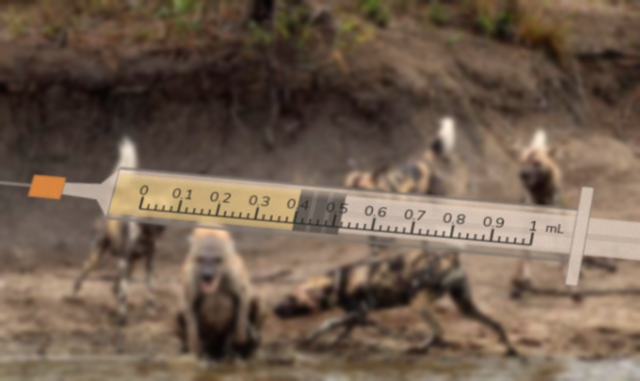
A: 0.4 mL
